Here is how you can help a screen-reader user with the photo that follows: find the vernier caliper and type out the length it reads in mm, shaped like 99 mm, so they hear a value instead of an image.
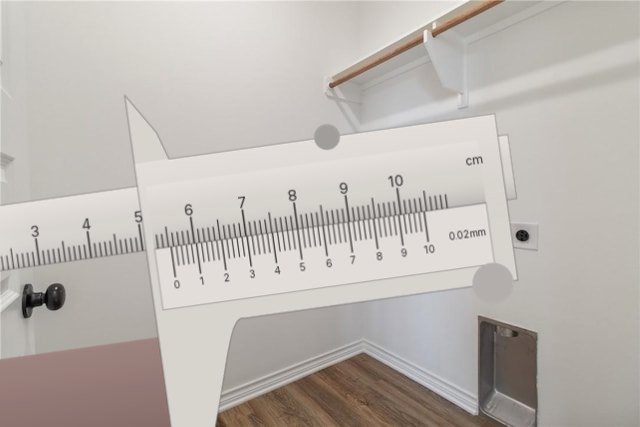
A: 55.5 mm
